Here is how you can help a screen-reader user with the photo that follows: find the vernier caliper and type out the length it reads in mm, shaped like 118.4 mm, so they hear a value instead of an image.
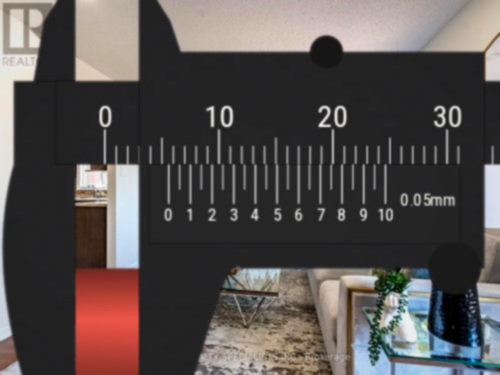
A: 5.6 mm
